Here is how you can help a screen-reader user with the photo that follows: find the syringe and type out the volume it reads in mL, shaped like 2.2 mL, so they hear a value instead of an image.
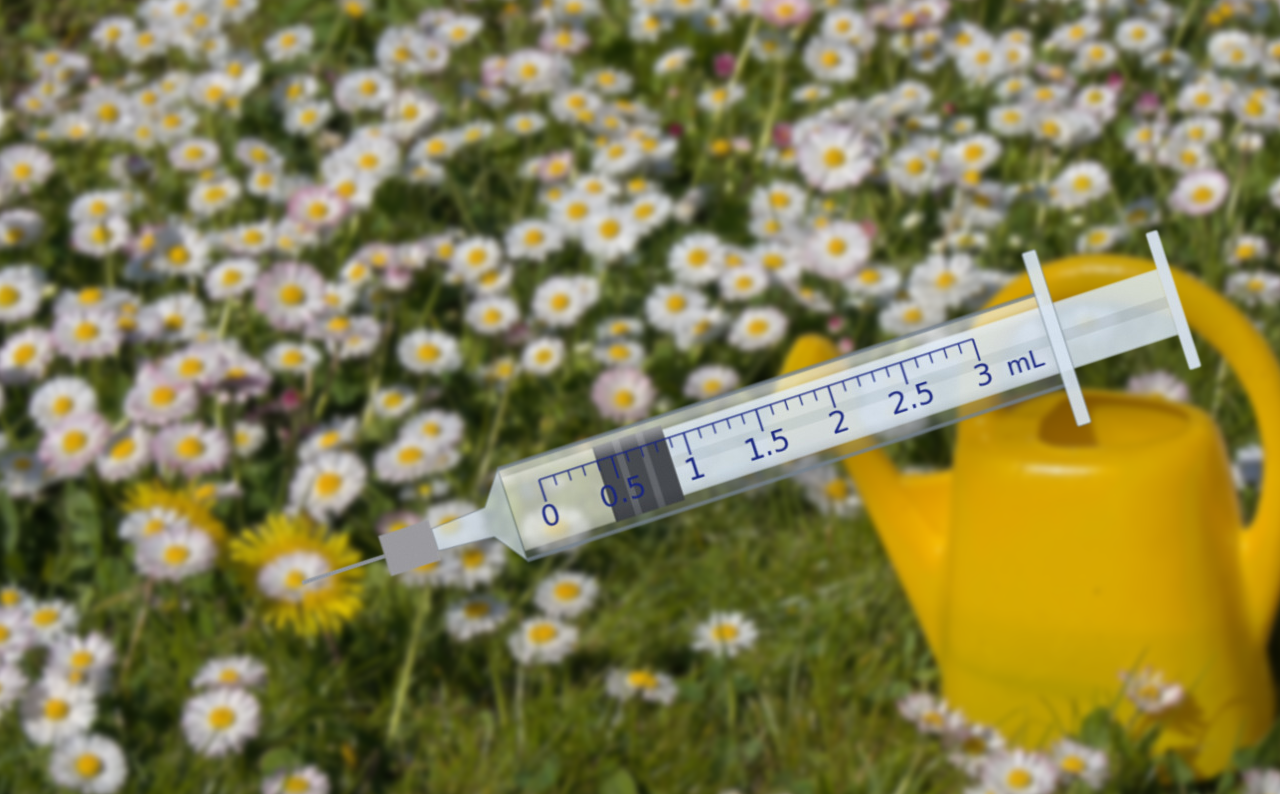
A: 0.4 mL
